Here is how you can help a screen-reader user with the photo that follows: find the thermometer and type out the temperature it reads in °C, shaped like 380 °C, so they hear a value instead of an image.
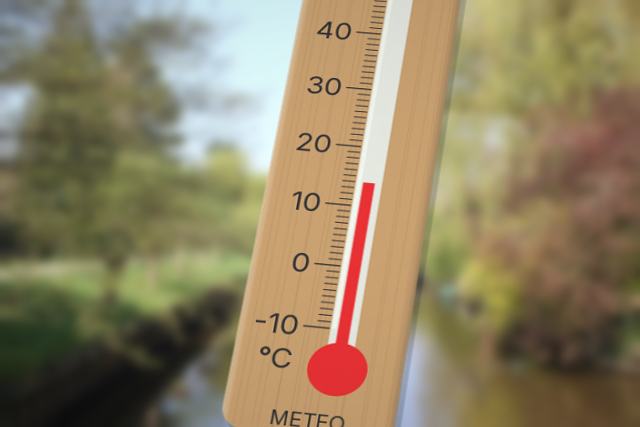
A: 14 °C
